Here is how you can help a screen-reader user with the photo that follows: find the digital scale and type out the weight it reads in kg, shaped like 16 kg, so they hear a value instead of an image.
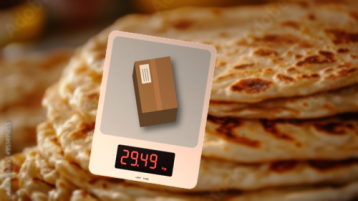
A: 29.49 kg
